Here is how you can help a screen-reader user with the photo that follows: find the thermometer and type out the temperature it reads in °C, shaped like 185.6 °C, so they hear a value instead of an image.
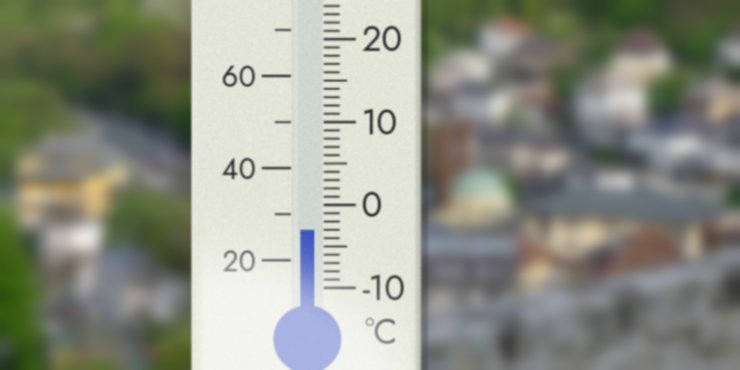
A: -3 °C
